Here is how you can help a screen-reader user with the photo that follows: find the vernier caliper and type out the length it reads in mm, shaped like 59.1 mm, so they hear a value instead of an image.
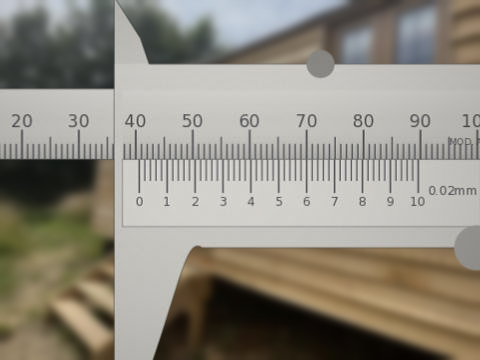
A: 40.6 mm
